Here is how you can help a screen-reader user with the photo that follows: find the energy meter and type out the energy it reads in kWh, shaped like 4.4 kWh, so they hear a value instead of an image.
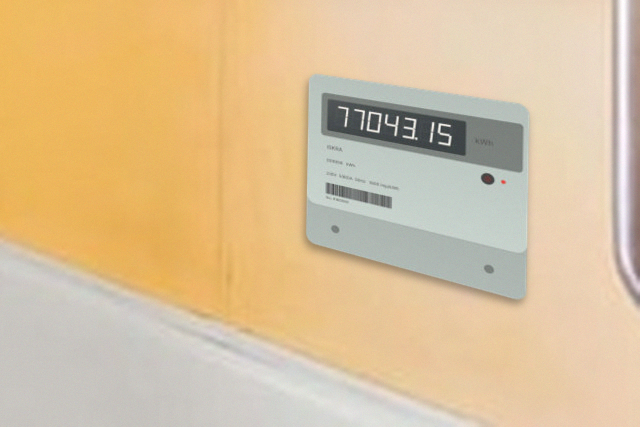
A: 77043.15 kWh
